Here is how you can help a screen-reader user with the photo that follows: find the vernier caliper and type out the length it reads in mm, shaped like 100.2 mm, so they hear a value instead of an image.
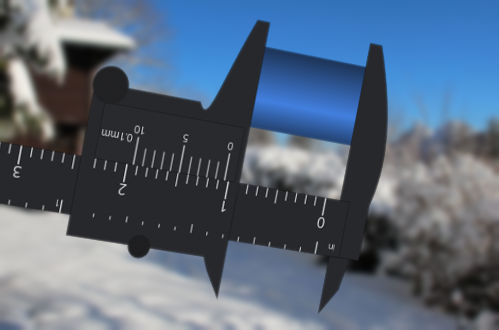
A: 10.4 mm
